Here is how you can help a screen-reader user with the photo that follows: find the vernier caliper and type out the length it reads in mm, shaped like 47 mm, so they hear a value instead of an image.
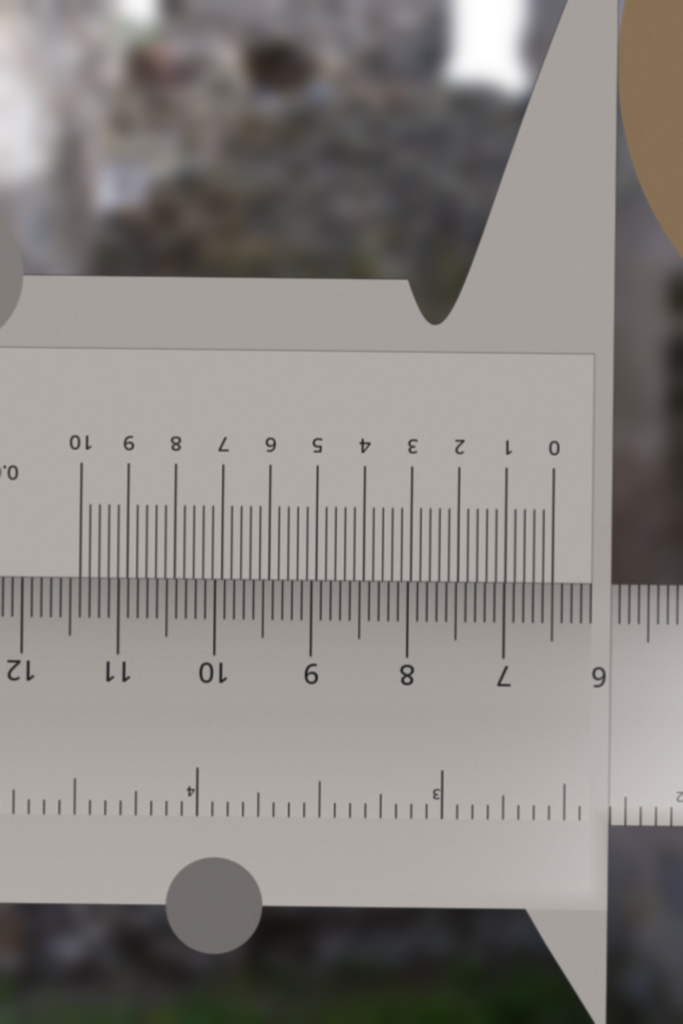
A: 65.0 mm
